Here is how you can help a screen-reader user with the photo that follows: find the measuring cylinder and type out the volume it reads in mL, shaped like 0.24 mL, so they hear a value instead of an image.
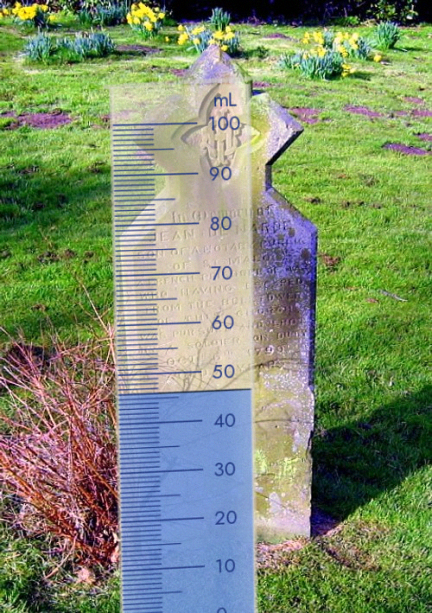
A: 46 mL
